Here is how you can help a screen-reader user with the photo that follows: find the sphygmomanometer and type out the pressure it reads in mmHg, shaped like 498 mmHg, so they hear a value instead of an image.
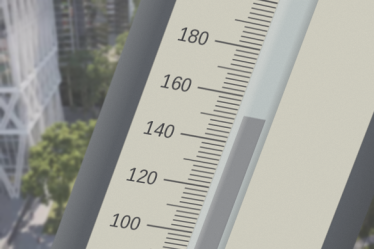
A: 152 mmHg
